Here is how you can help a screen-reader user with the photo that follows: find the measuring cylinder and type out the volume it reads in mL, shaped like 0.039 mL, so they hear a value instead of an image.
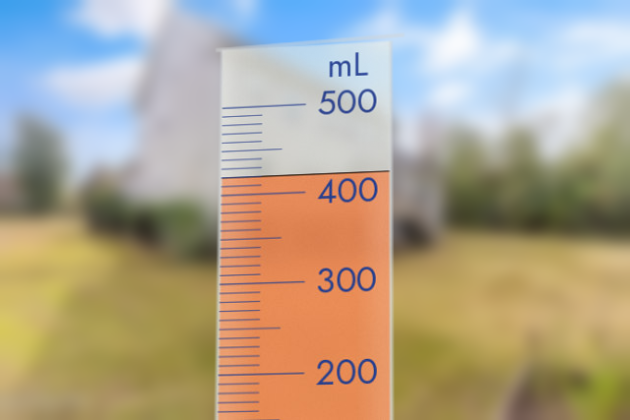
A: 420 mL
